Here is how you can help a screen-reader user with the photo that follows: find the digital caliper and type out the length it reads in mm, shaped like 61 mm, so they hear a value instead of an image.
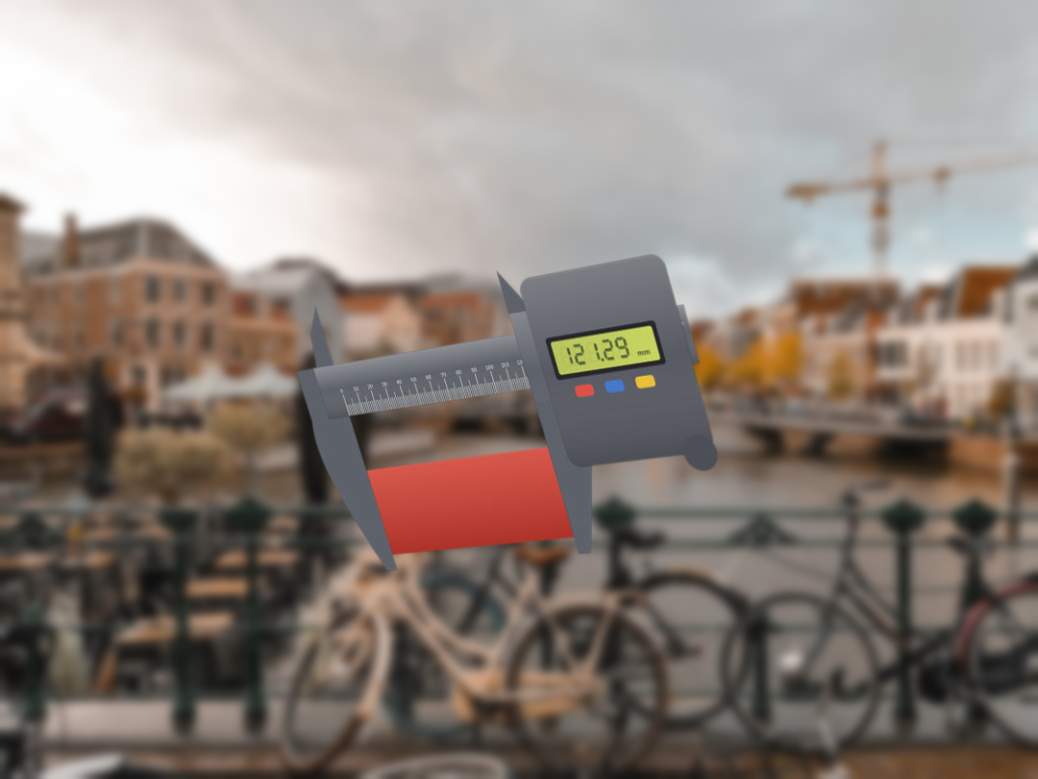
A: 121.29 mm
